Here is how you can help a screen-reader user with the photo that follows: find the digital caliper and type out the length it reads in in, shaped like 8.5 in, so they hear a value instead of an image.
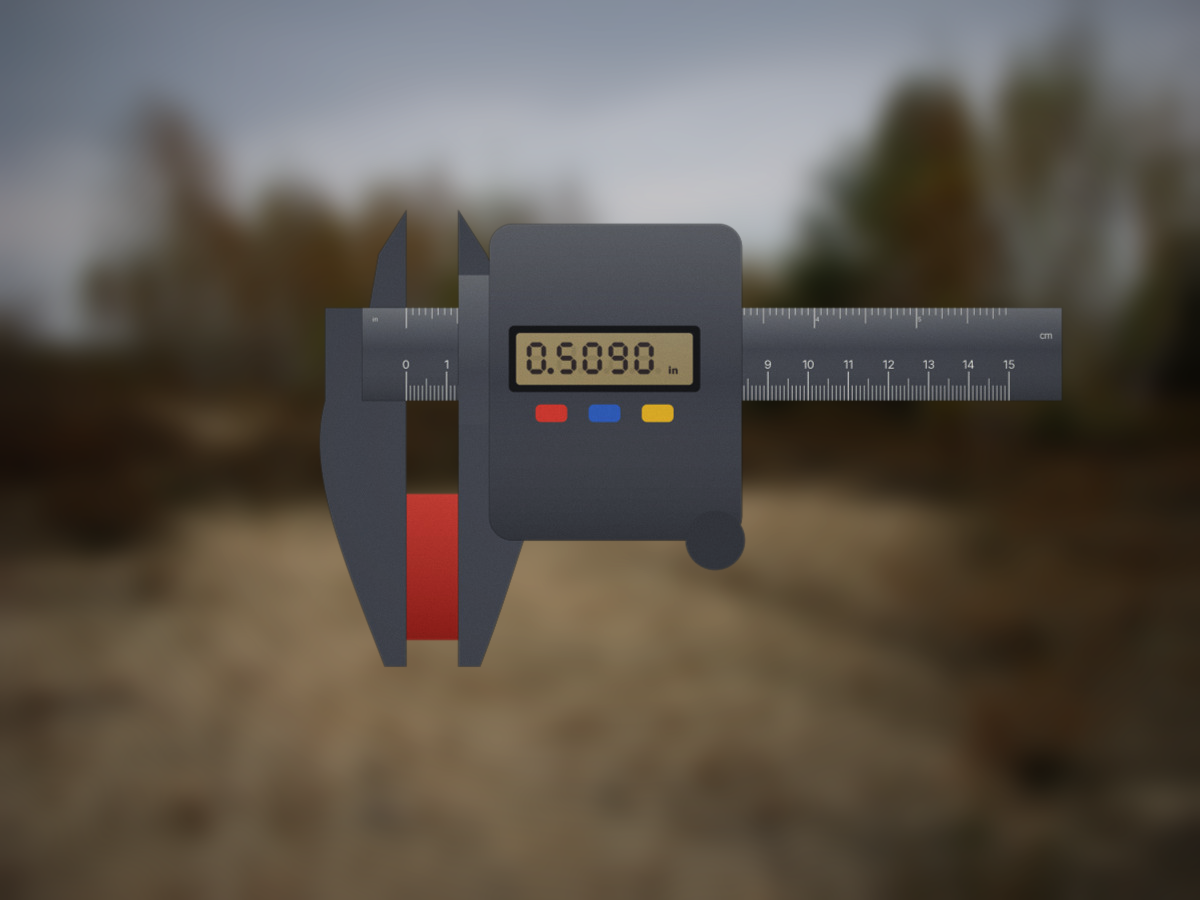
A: 0.5090 in
